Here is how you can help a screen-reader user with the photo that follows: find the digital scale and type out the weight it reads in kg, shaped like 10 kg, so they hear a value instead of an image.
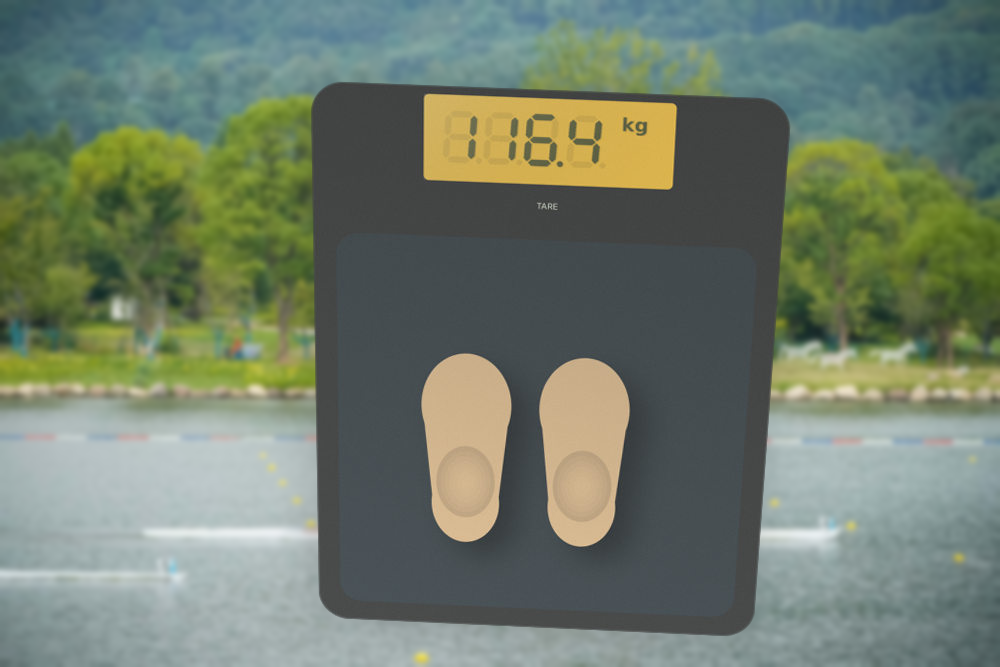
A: 116.4 kg
